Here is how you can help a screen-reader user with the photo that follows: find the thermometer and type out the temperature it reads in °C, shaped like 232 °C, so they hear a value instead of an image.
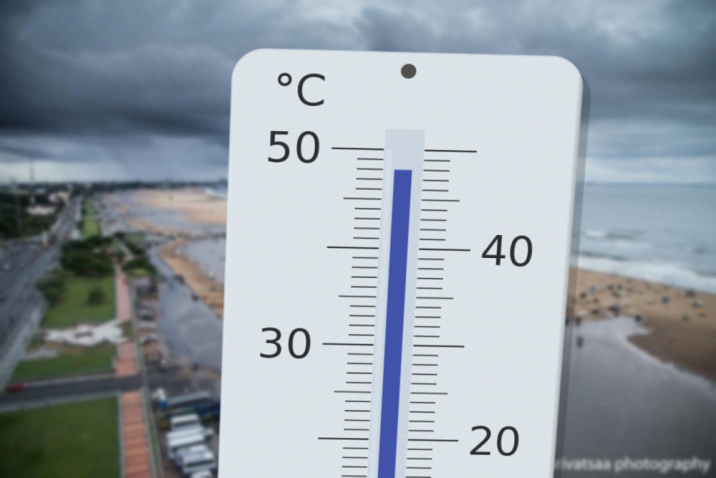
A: 48 °C
